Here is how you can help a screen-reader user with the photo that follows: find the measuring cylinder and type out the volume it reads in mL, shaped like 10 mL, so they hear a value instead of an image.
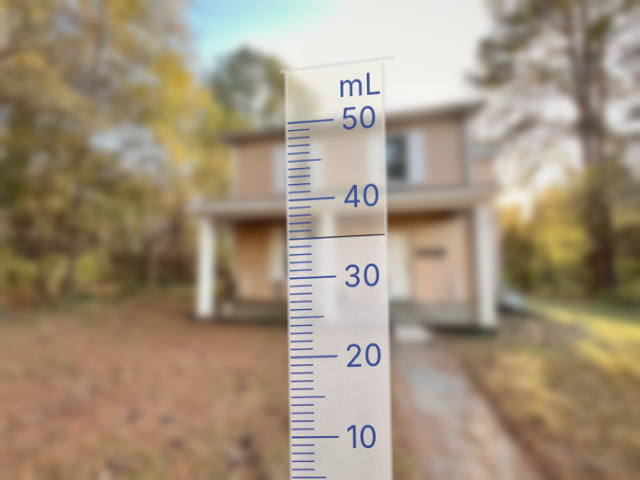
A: 35 mL
